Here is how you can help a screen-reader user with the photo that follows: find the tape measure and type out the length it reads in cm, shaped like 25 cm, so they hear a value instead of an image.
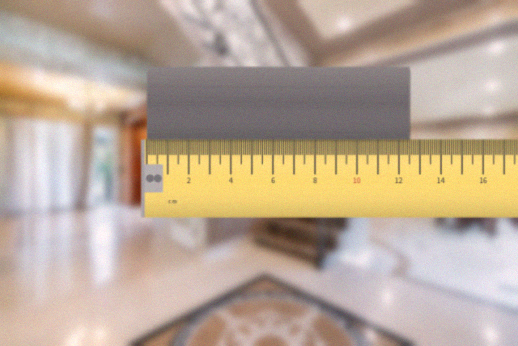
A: 12.5 cm
